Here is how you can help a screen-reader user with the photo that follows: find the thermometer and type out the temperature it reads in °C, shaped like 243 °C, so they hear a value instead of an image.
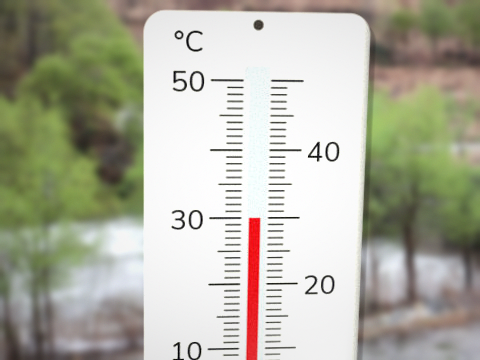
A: 30 °C
